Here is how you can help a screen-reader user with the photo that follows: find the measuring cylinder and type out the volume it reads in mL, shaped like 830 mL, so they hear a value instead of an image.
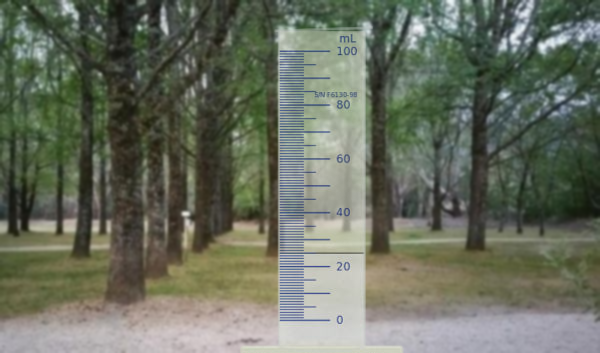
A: 25 mL
